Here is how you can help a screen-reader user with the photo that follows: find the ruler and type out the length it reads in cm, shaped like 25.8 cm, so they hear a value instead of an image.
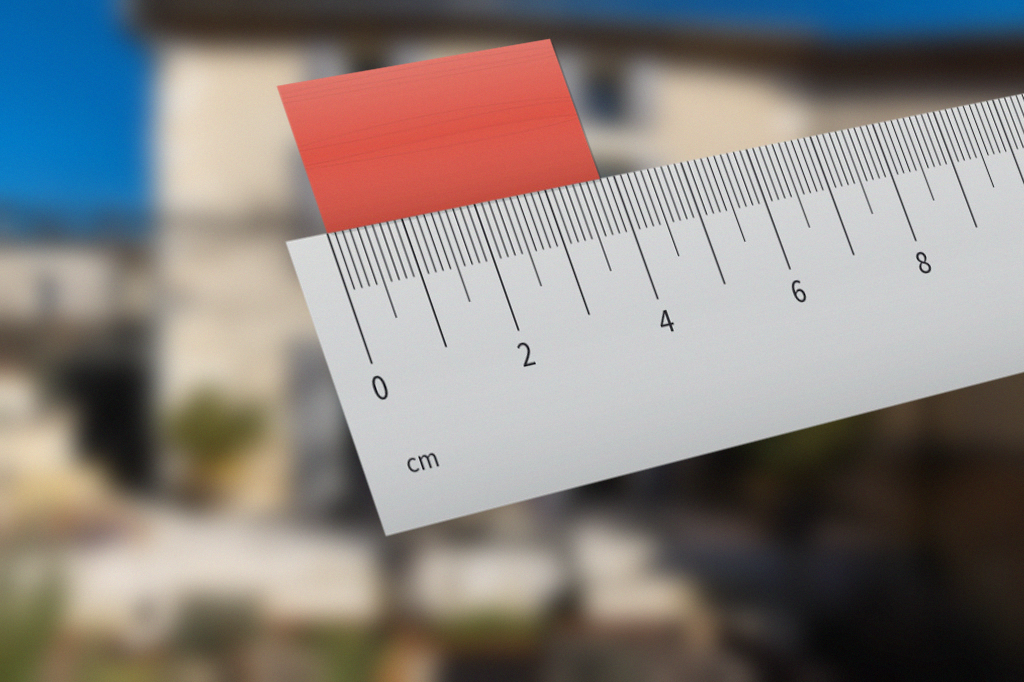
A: 3.8 cm
